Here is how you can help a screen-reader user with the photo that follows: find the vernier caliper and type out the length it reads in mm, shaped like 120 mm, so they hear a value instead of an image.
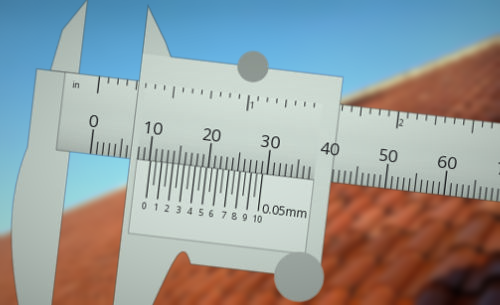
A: 10.2 mm
